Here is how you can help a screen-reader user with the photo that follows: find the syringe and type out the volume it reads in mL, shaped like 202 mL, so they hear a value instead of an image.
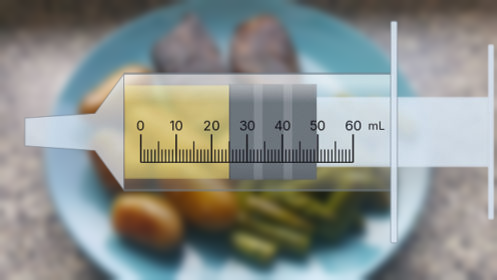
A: 25 mL
